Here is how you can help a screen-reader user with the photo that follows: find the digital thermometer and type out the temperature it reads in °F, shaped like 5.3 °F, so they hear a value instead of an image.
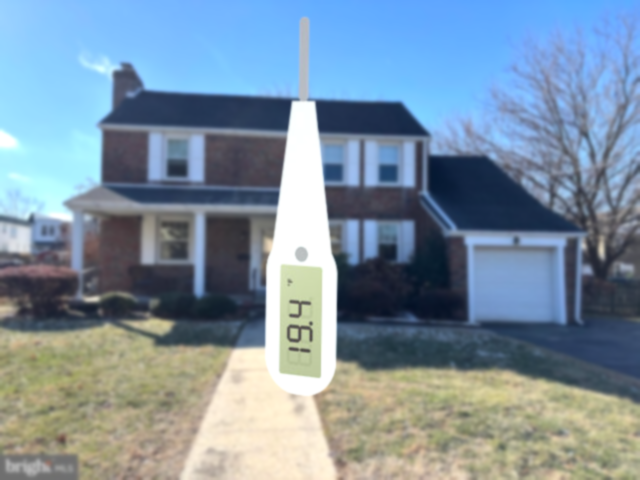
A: 19.4 °F
